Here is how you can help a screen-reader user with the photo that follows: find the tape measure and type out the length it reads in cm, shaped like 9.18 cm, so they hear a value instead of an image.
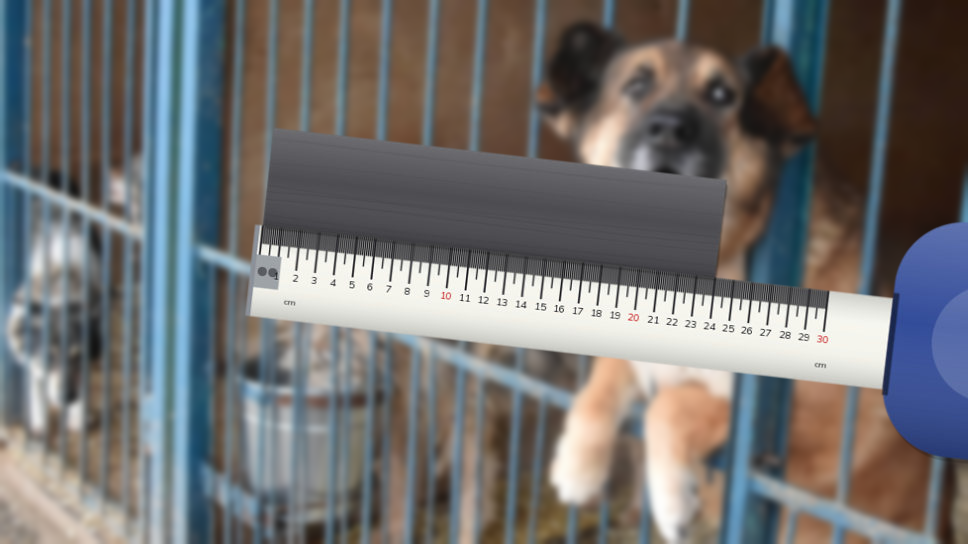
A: 24 cm
